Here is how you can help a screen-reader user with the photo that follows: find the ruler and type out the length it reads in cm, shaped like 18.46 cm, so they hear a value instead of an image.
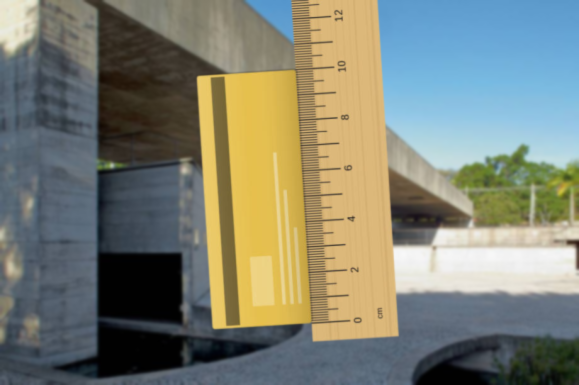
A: 10 cm
